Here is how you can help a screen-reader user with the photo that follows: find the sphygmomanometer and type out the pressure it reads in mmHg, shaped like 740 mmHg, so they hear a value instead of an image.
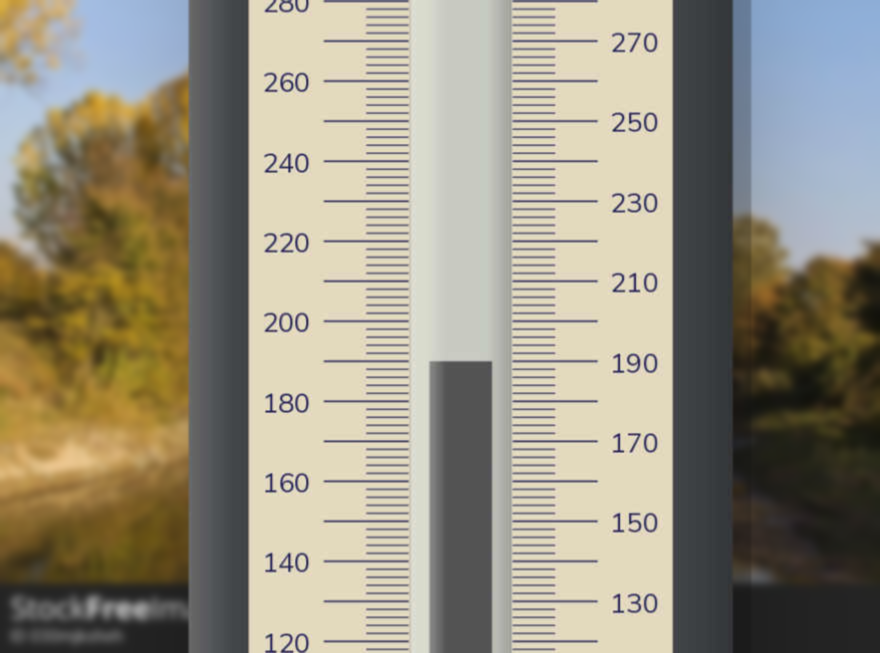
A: 190 mmHg
